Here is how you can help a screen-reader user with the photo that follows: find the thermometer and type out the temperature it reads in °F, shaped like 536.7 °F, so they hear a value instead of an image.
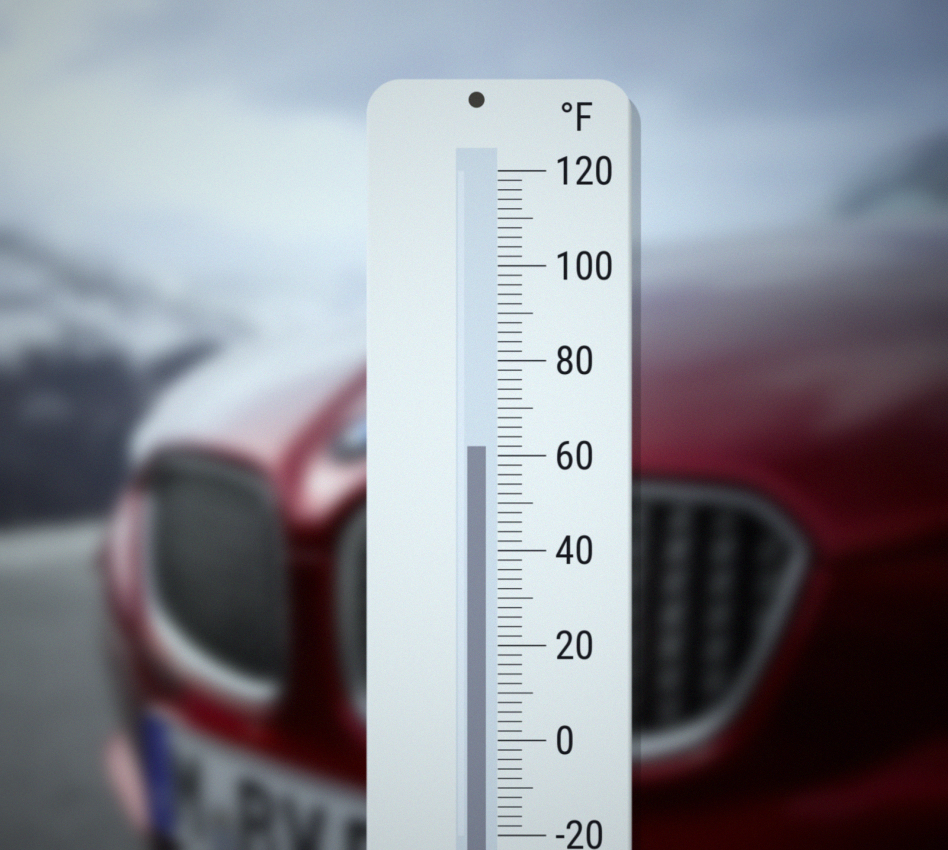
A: 62 °F
